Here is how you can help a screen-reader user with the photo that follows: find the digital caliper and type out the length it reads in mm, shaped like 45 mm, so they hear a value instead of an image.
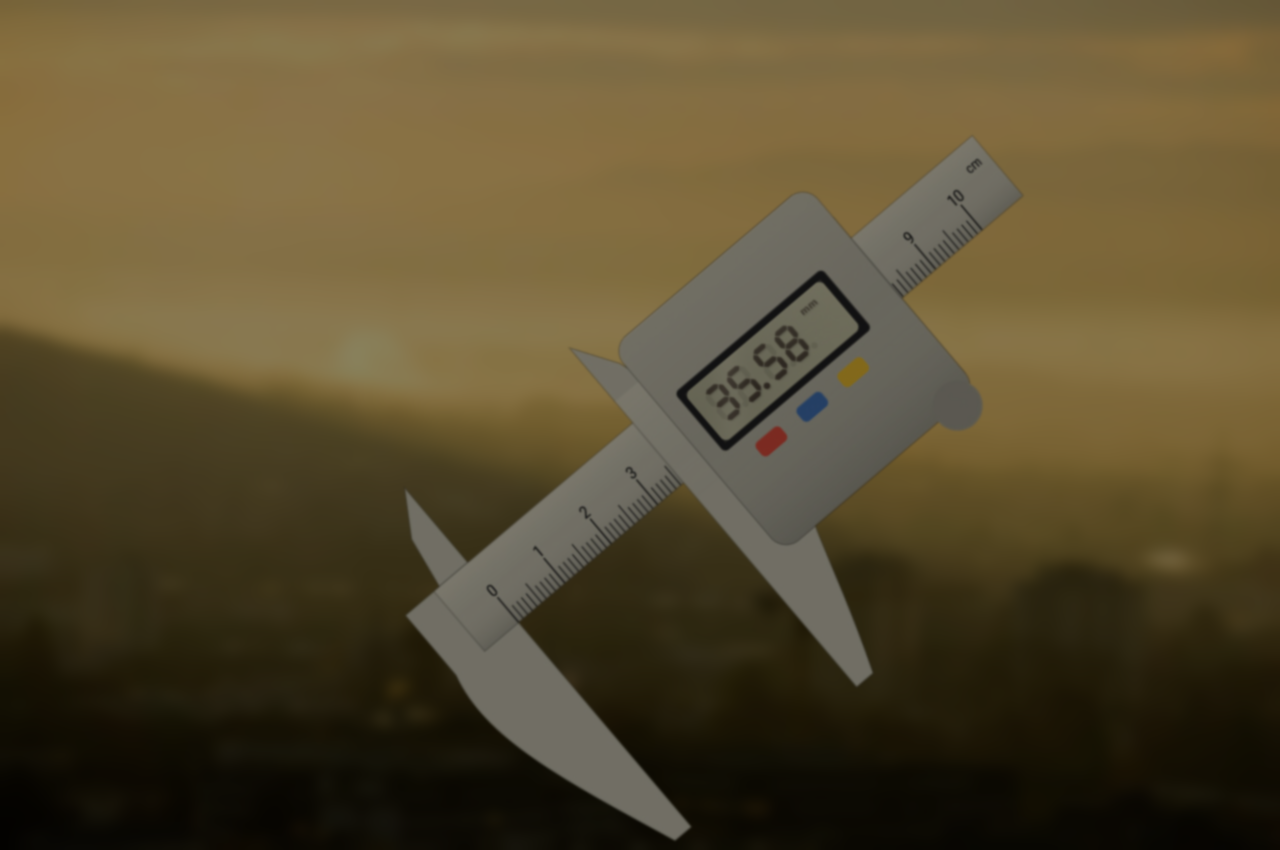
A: 35.58 mm
